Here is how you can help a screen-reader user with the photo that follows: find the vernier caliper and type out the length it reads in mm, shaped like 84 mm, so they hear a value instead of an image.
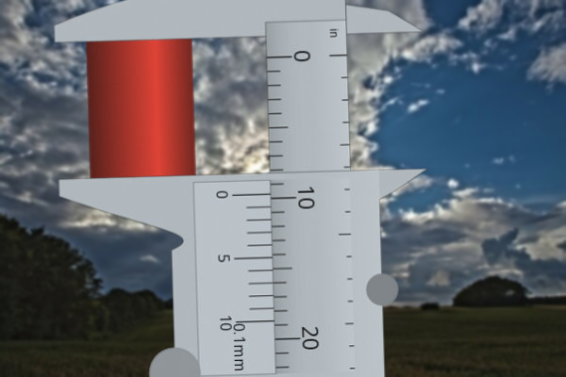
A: 9.7 mm
